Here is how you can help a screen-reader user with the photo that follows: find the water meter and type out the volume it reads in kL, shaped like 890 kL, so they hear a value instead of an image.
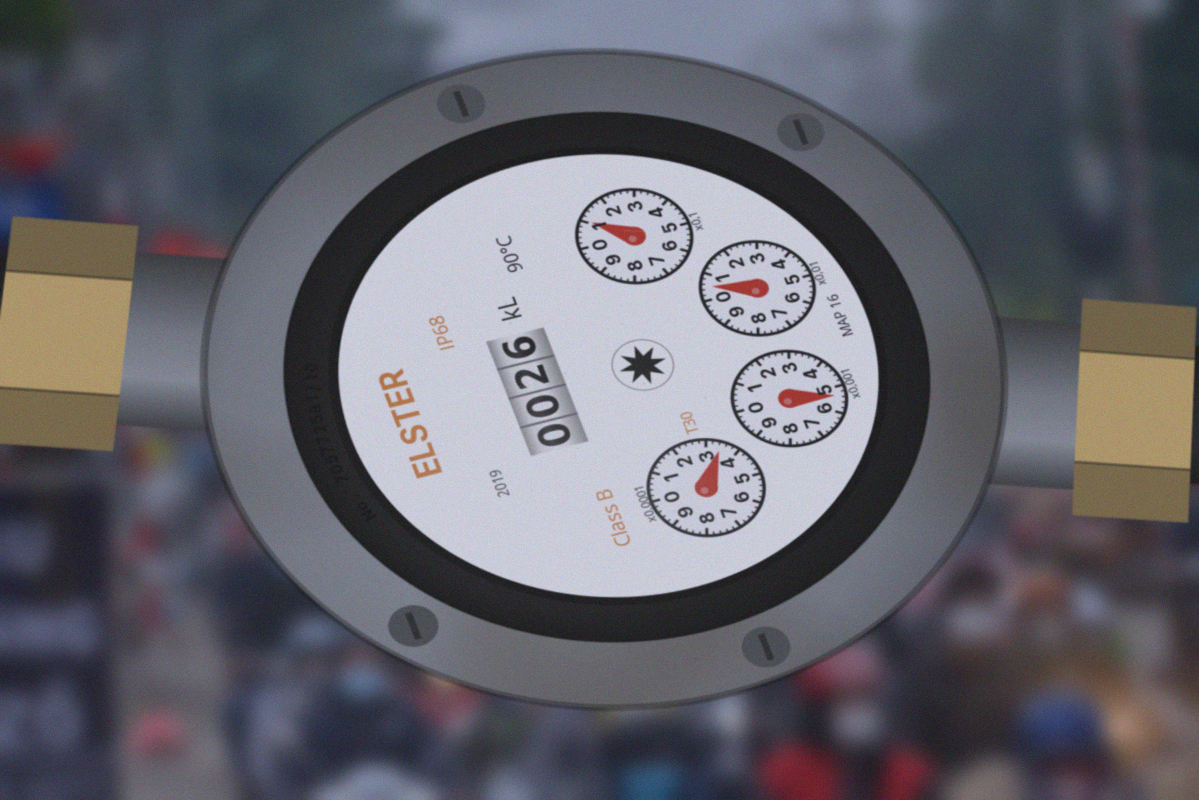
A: 26.1053 kL
